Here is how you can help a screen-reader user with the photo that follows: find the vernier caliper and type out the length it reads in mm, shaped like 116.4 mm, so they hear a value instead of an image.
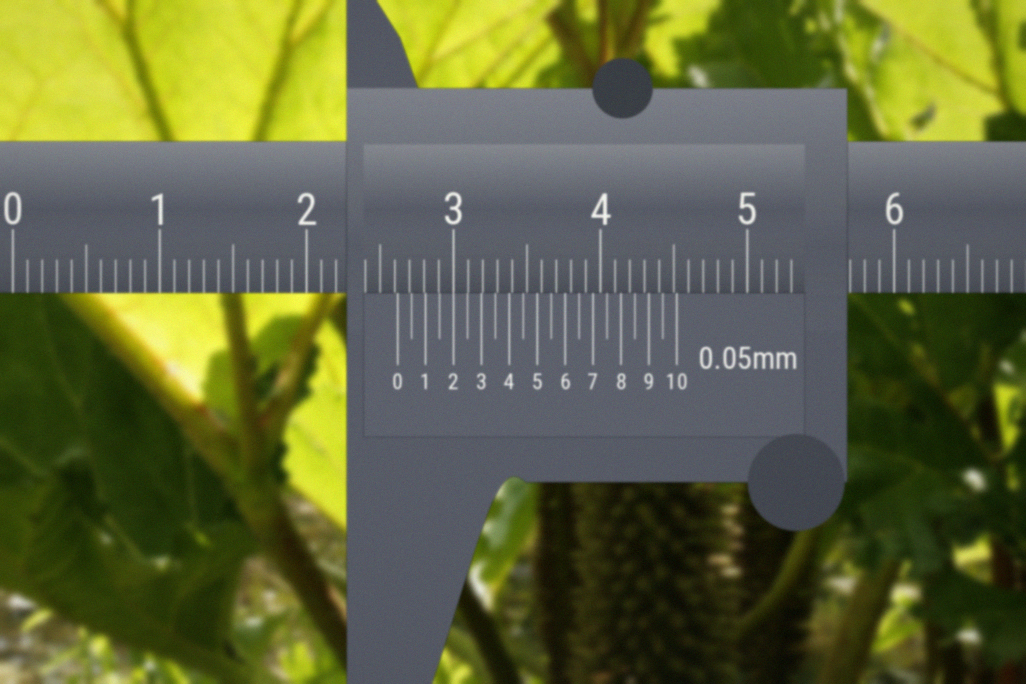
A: 26.2 mm
